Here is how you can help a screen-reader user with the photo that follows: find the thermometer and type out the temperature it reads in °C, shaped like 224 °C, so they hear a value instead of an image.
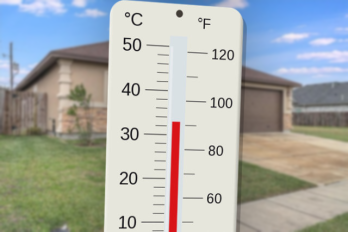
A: 33 °C
